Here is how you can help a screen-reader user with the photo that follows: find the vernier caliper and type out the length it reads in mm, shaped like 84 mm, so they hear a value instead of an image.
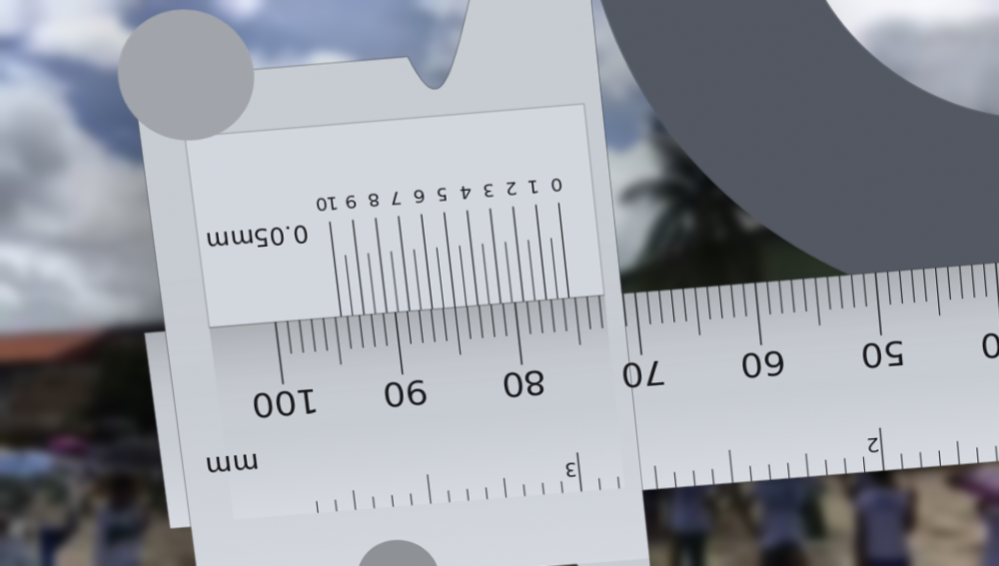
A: 75.5 mm
